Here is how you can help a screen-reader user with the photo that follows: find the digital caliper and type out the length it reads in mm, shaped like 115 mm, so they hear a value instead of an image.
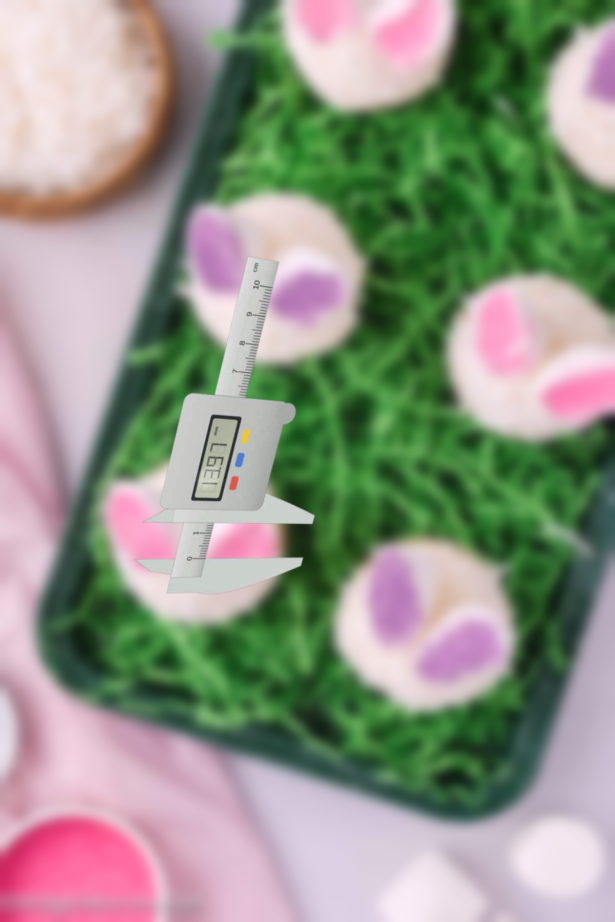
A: 13.97 mm
